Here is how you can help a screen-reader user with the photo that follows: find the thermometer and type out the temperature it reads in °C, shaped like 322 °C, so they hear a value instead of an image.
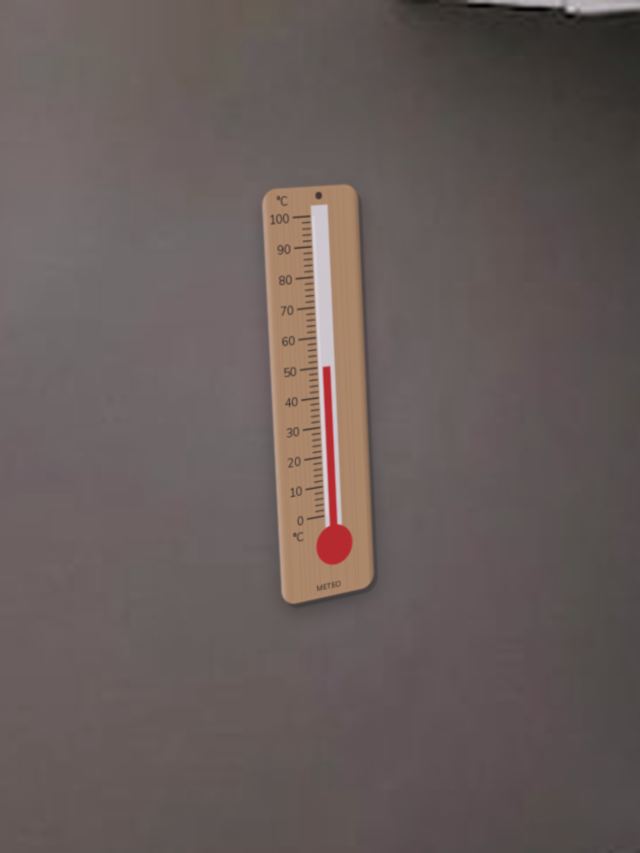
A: 50 °C
